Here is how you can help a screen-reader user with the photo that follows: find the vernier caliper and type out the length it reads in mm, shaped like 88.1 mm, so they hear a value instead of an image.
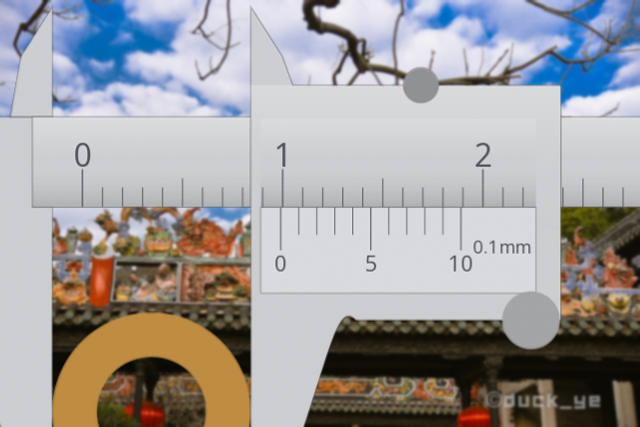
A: 9.9 mm
